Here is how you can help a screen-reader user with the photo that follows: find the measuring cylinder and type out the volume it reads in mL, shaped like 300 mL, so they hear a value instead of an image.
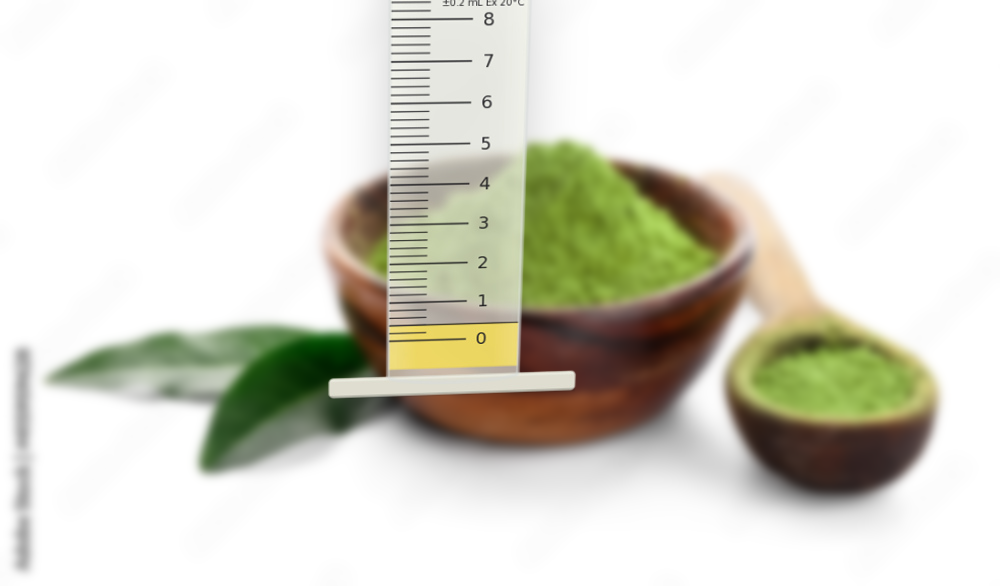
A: 0.4 mL
